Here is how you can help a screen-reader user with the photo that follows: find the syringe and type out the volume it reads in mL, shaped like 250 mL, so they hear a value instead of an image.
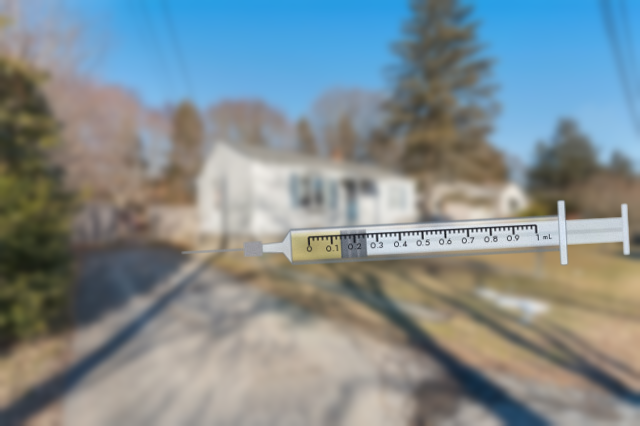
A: 0.14 mL
